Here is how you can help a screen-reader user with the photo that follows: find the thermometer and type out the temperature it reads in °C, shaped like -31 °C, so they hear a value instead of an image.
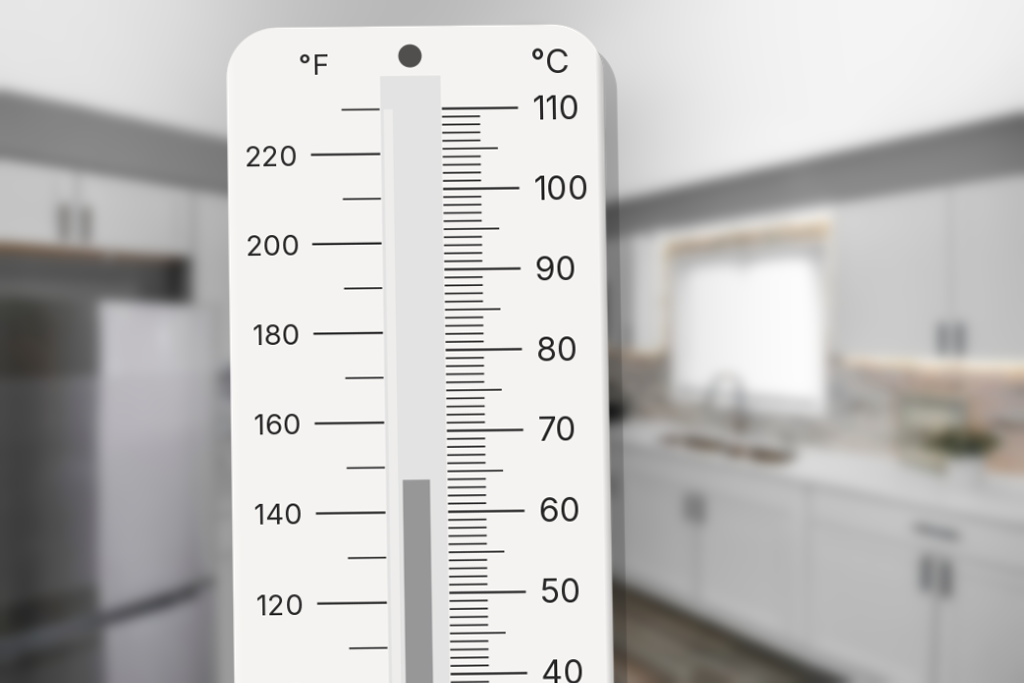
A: 64 °C
